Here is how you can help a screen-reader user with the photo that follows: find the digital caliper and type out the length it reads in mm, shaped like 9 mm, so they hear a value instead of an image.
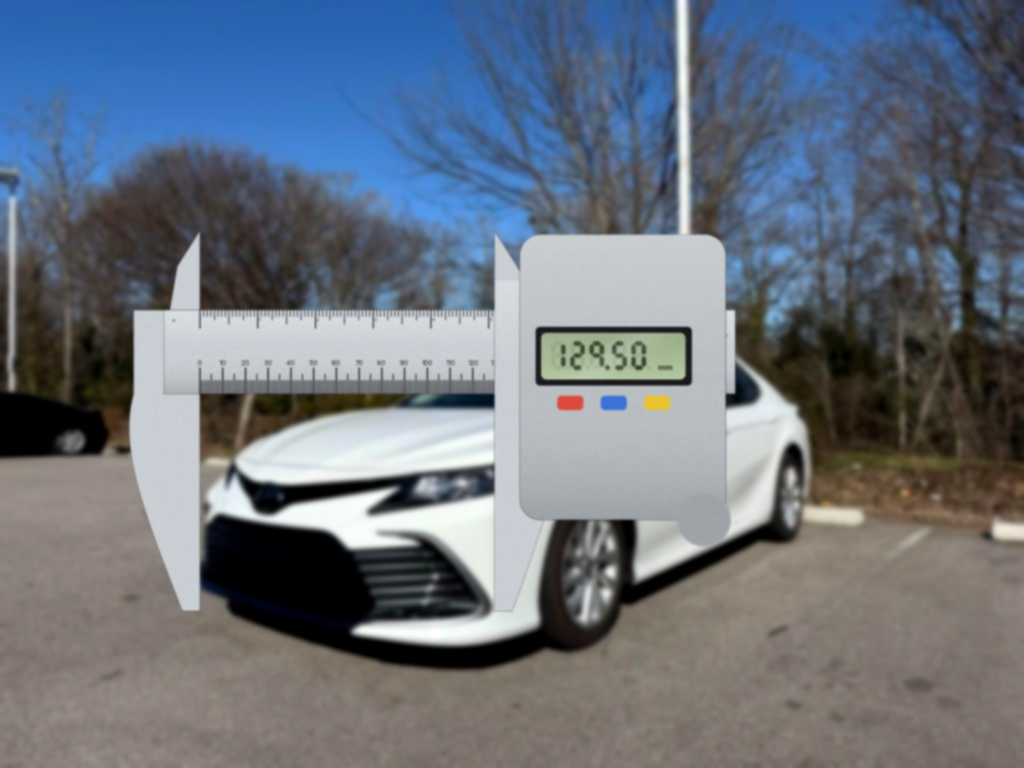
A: 129.50 mm
